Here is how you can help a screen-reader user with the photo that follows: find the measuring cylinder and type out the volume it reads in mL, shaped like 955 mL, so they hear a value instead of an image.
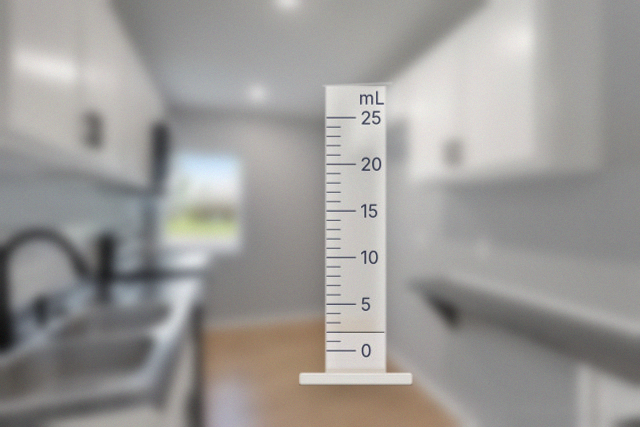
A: 2 mL
